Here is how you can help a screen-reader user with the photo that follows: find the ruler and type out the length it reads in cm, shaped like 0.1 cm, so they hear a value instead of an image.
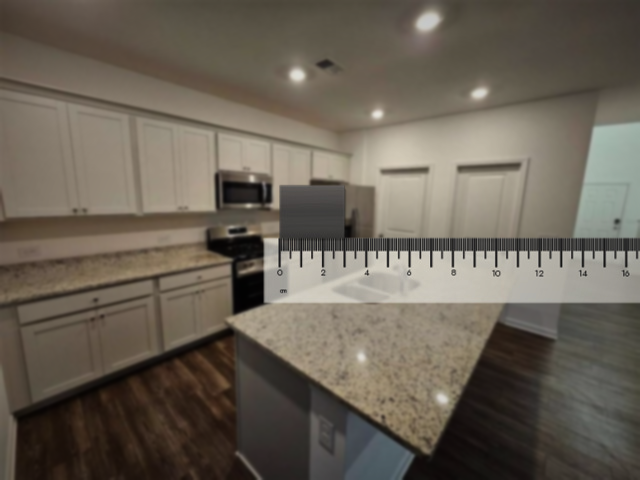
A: 3 cm
